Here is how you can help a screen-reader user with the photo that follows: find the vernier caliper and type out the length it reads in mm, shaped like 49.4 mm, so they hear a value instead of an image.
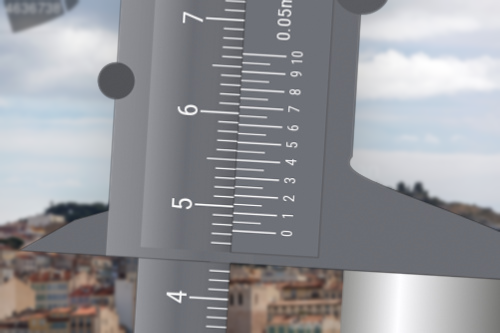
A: 47.4 mm
